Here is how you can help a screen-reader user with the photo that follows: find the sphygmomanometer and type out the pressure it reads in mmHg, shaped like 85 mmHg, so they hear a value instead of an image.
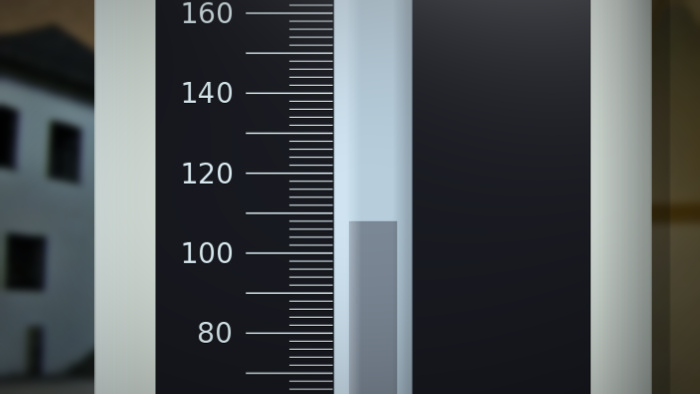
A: 108 mmHg
